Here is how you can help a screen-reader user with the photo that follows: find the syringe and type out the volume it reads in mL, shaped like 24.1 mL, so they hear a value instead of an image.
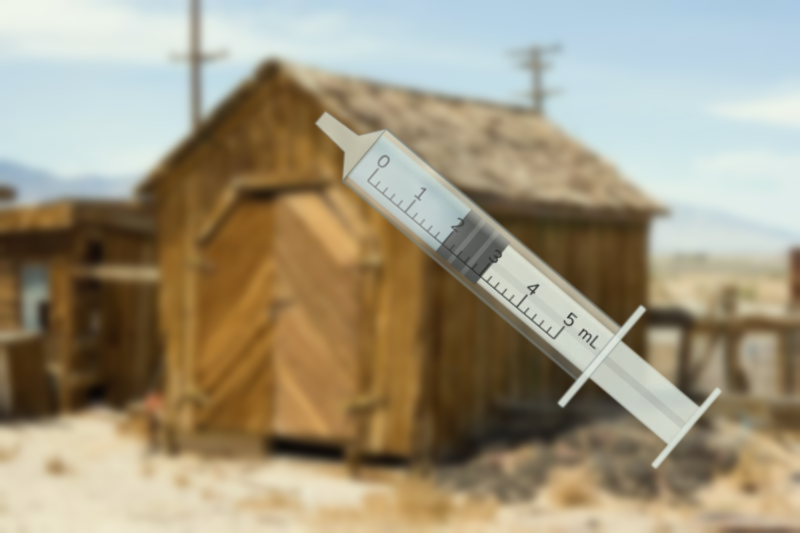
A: 2 mL
